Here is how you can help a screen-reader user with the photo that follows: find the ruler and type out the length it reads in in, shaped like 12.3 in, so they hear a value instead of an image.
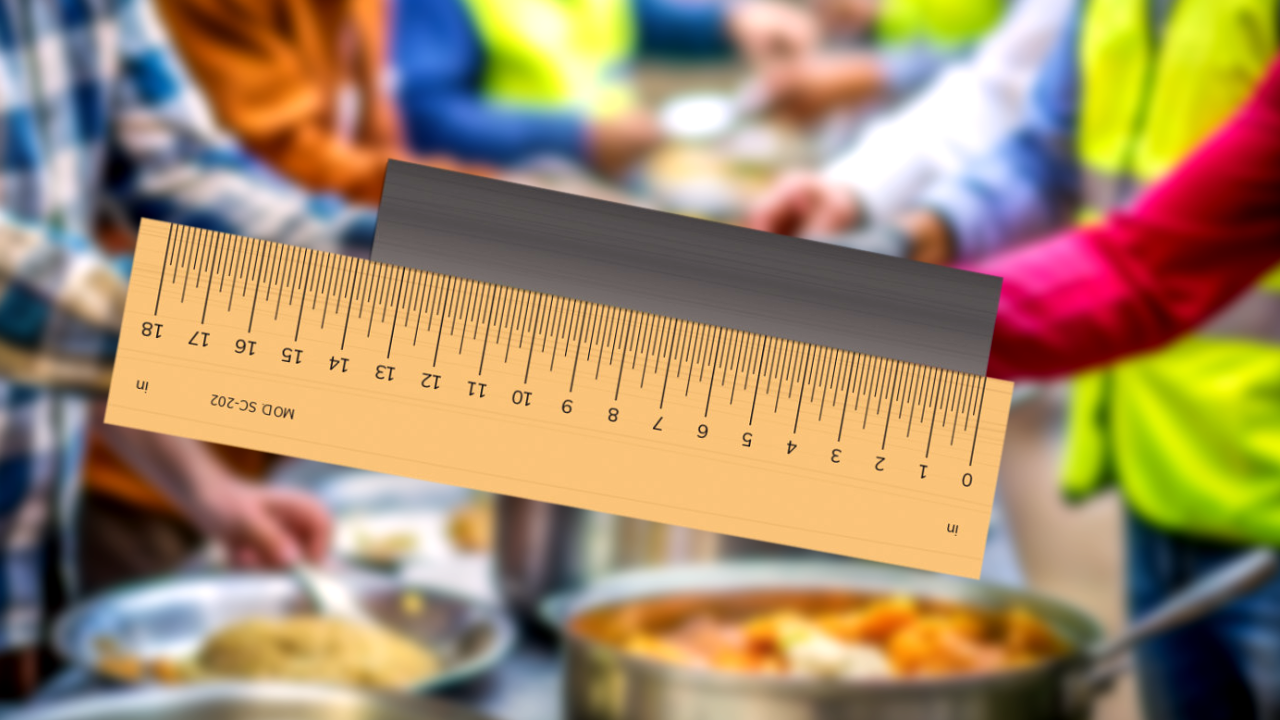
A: 13.75 in
